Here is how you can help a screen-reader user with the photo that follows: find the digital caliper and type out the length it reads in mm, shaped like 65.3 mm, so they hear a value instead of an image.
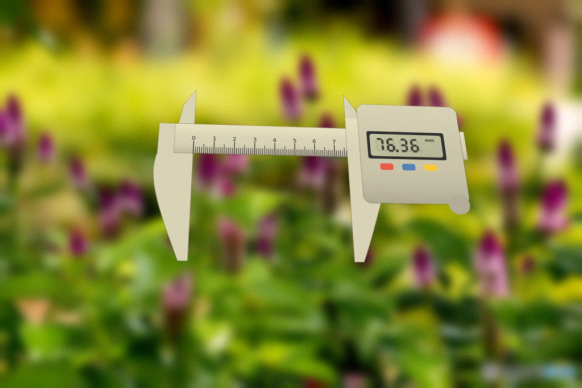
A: 76.36 mm
